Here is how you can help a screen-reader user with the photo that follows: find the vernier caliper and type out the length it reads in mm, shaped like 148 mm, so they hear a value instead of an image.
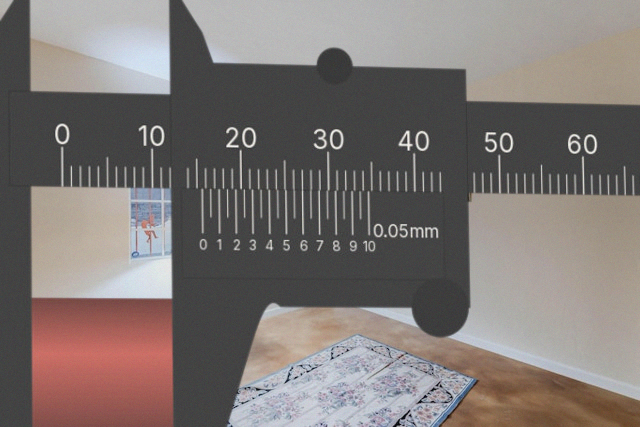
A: 15.6 mm
